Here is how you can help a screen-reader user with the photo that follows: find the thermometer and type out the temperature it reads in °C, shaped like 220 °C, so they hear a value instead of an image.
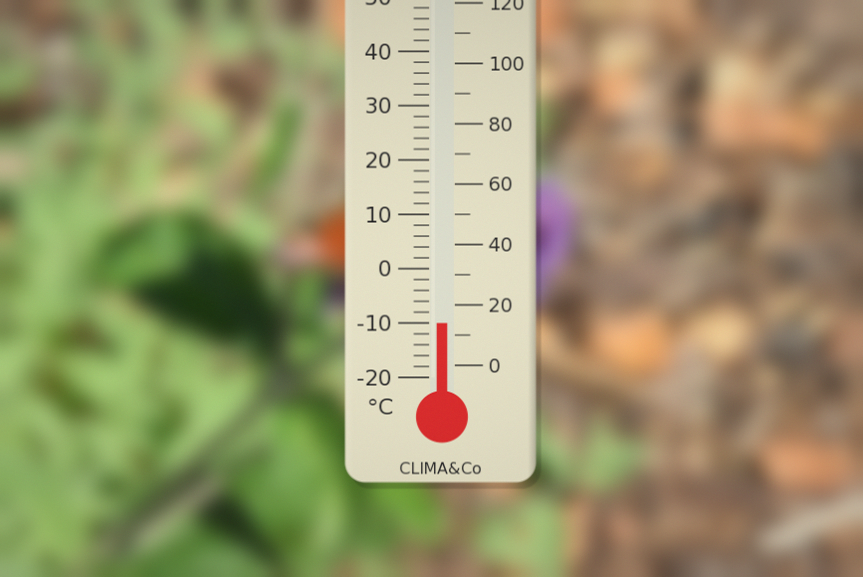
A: -10 °C
